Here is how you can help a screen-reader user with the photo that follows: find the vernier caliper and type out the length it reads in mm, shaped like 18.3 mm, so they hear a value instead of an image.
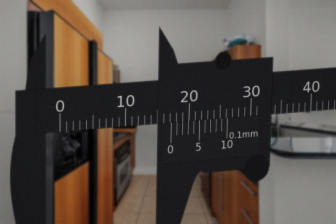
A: 17.2 mm
